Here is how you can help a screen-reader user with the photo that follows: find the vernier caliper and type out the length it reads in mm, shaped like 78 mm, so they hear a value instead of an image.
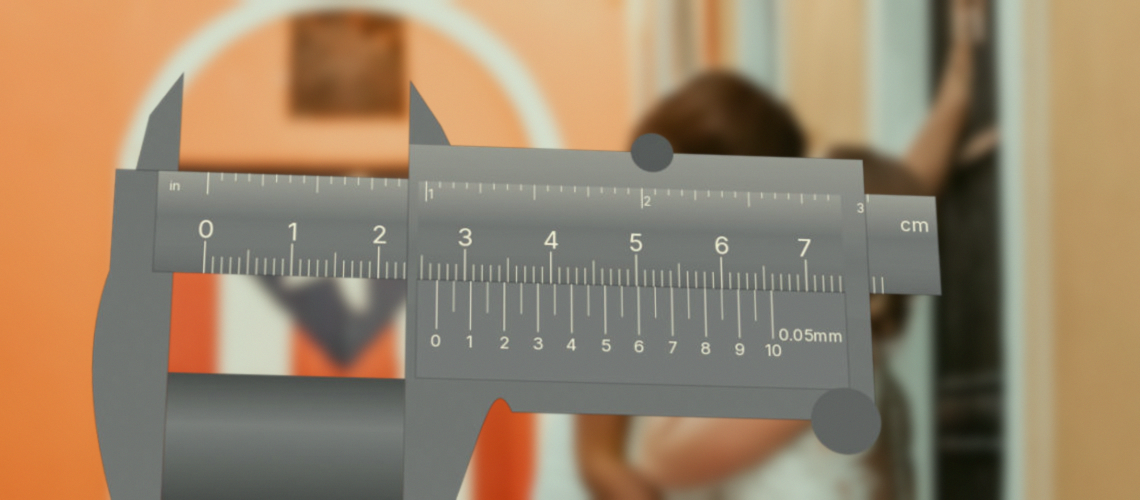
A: 26.8 mm
